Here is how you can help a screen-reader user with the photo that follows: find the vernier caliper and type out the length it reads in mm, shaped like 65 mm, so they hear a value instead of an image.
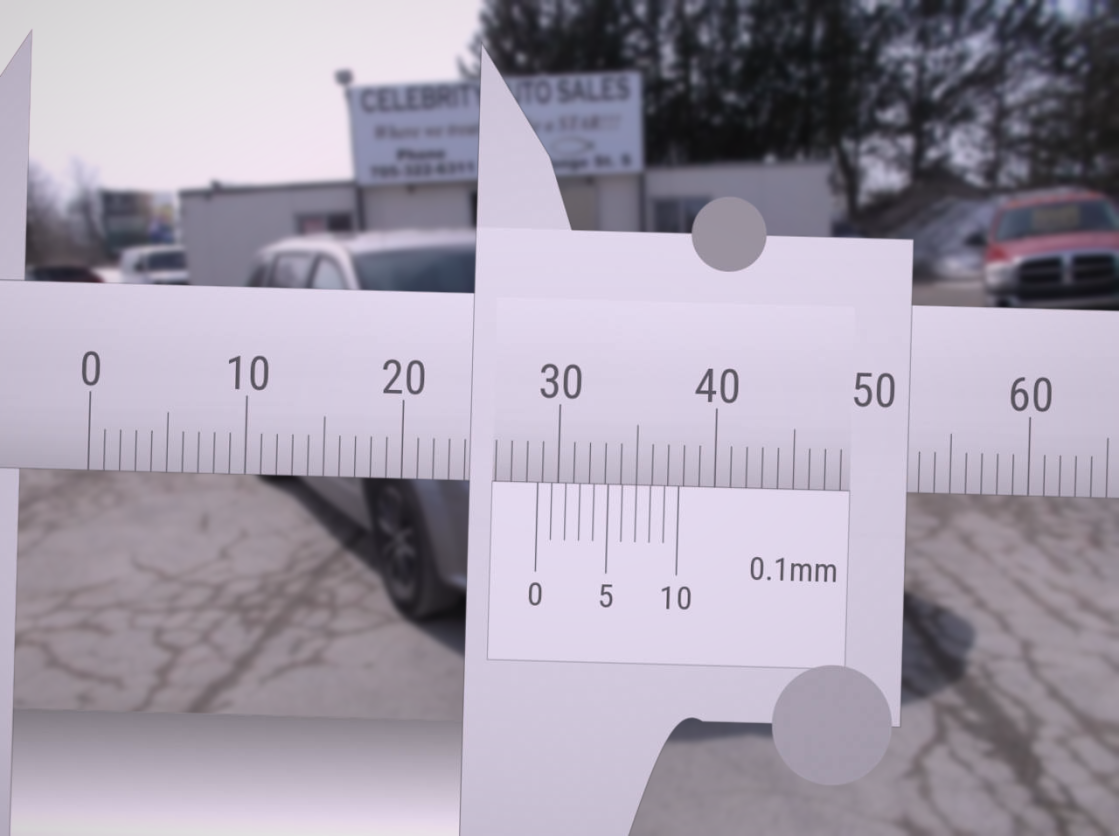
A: 28.7 mm
